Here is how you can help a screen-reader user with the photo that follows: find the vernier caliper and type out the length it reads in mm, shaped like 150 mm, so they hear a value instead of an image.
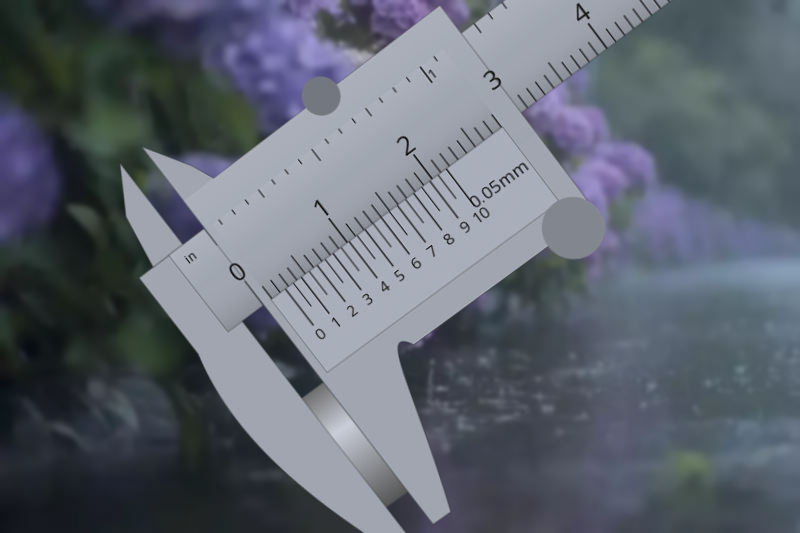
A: 2.6 mm
